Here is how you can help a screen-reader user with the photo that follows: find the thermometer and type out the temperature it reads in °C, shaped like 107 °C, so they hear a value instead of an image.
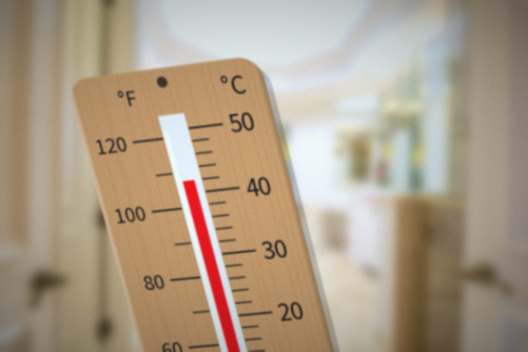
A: 42 °C
